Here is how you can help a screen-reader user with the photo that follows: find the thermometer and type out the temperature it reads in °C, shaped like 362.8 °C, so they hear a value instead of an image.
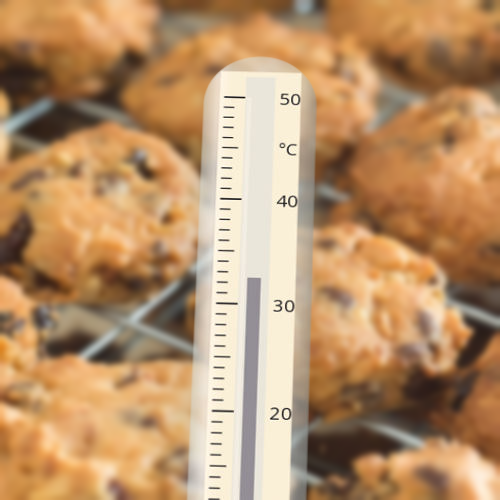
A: 32.5 °C
